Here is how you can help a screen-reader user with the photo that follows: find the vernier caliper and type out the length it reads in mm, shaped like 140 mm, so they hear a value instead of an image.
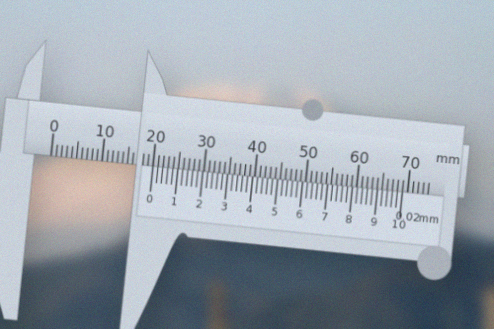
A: 20.0 mm
